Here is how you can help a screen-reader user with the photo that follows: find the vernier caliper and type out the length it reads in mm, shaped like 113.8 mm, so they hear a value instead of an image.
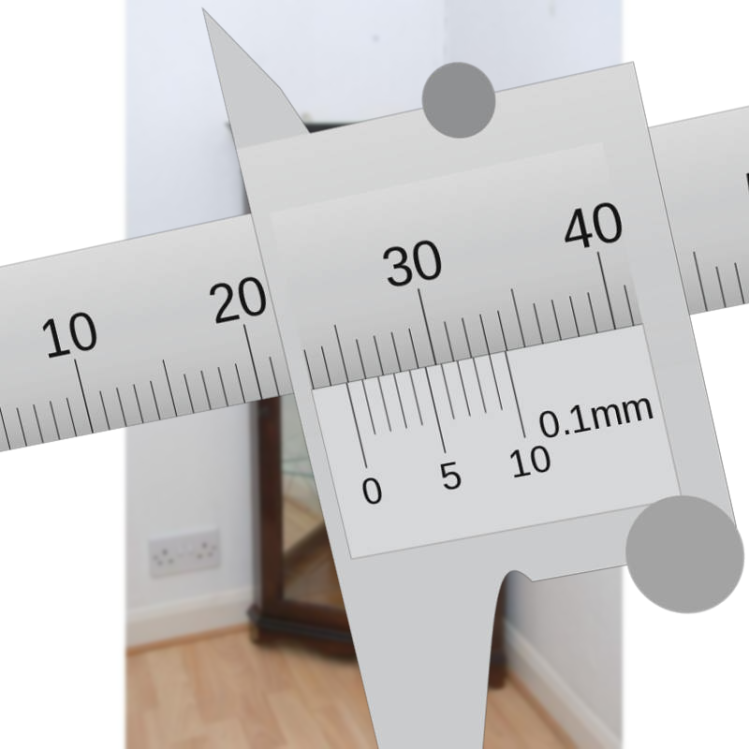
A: 24.9 mm
